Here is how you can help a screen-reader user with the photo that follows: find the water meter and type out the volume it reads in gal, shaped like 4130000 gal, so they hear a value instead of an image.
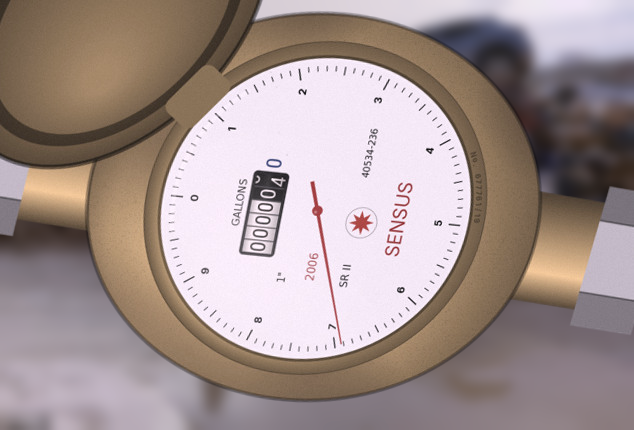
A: 36.9 gal
